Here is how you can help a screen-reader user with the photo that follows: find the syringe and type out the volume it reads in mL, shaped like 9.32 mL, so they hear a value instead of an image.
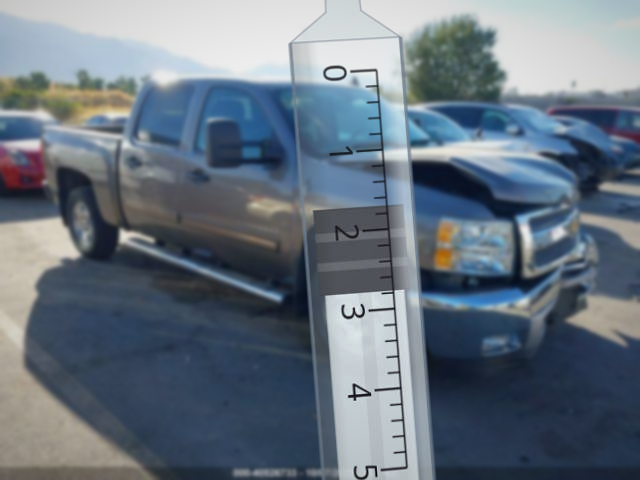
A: 1.7 mL
